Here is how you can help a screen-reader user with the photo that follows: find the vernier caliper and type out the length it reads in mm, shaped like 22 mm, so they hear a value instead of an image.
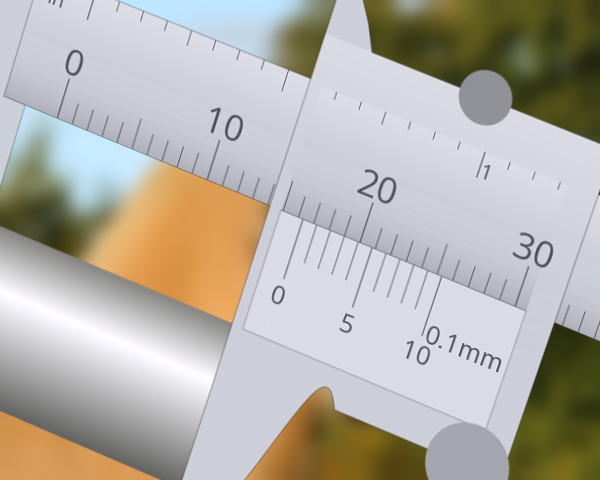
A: 16.3 mm
